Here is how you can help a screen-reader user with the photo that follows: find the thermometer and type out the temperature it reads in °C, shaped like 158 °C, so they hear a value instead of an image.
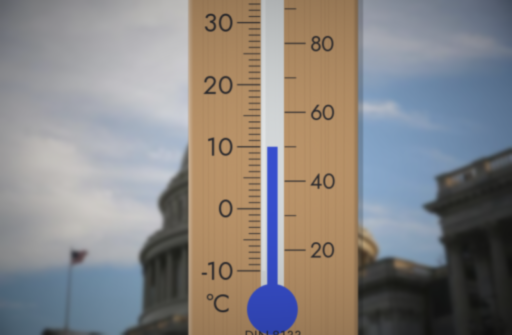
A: 10 °C
